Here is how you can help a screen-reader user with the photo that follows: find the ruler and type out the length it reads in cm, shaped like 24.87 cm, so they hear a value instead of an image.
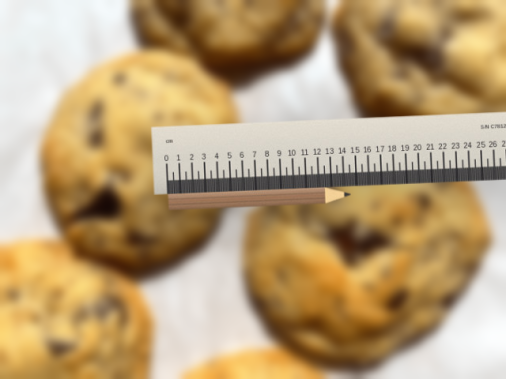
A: 14.5 cm
